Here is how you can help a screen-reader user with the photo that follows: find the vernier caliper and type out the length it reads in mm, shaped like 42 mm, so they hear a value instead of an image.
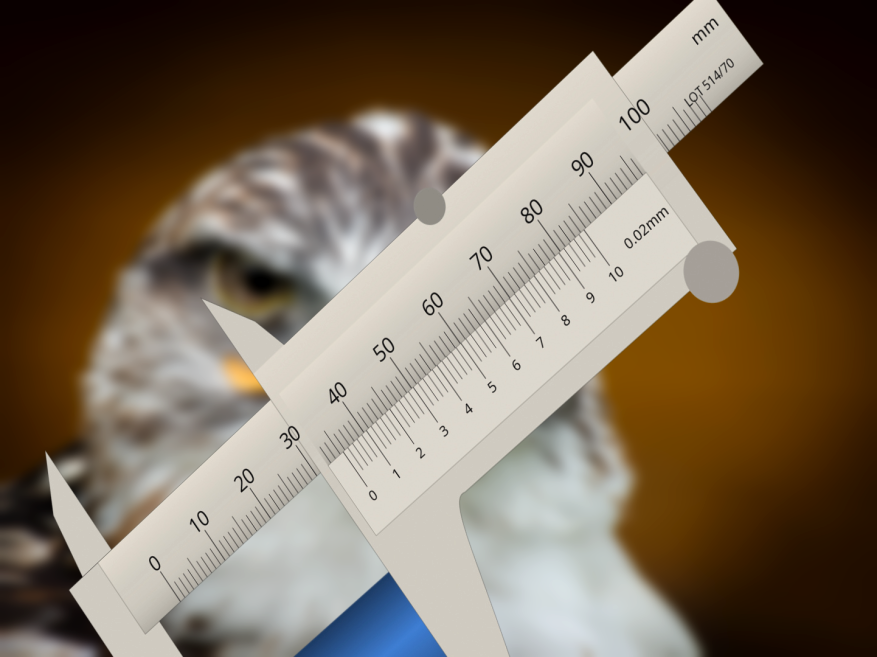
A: 35.6 mm
